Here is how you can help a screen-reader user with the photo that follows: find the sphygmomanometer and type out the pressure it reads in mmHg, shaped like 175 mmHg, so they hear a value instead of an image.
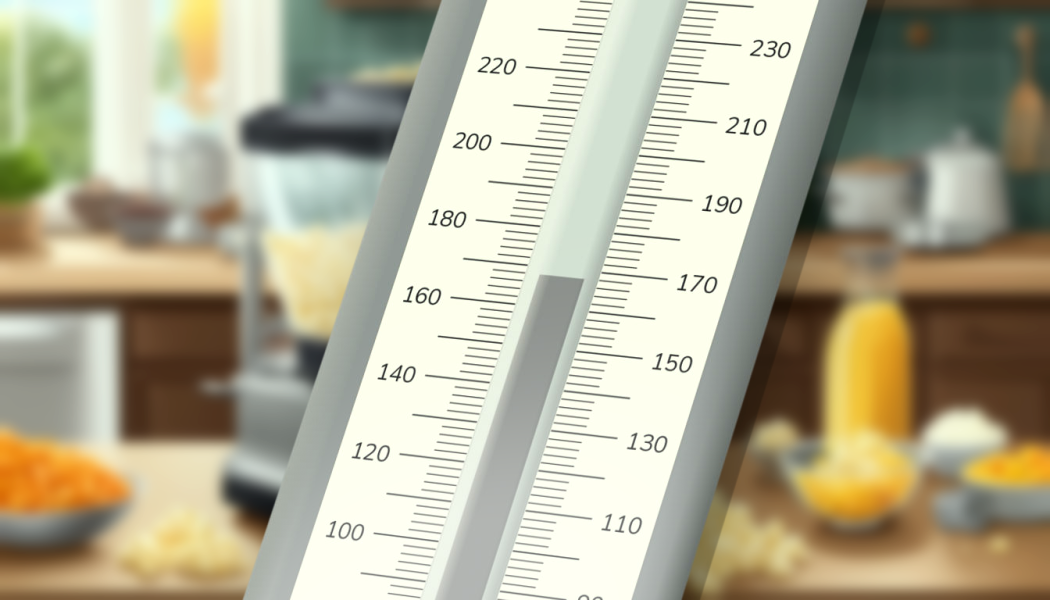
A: 168 mmHg
